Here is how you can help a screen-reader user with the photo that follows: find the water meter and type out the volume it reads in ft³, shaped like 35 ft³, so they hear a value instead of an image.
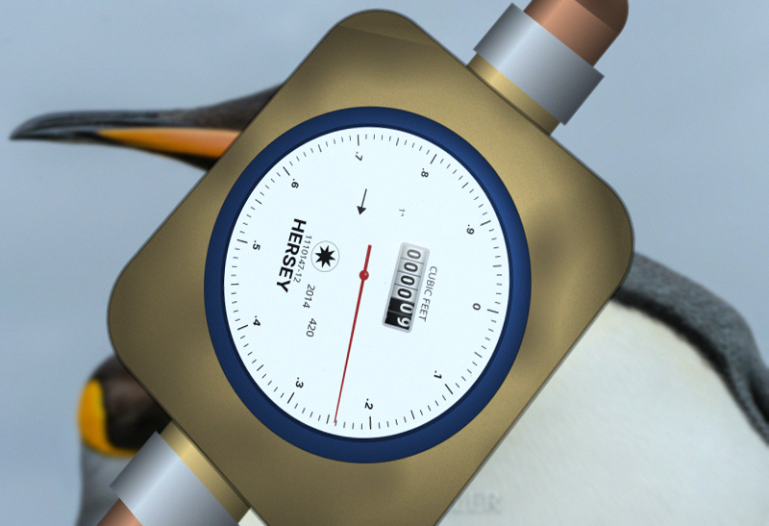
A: 9.24 ft³
